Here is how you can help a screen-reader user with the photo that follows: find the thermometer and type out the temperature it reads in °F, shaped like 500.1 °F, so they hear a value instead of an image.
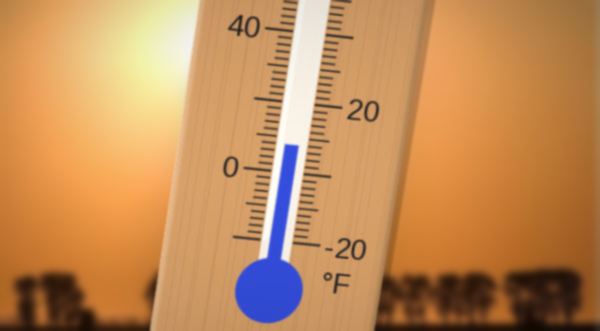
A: 8 °F
